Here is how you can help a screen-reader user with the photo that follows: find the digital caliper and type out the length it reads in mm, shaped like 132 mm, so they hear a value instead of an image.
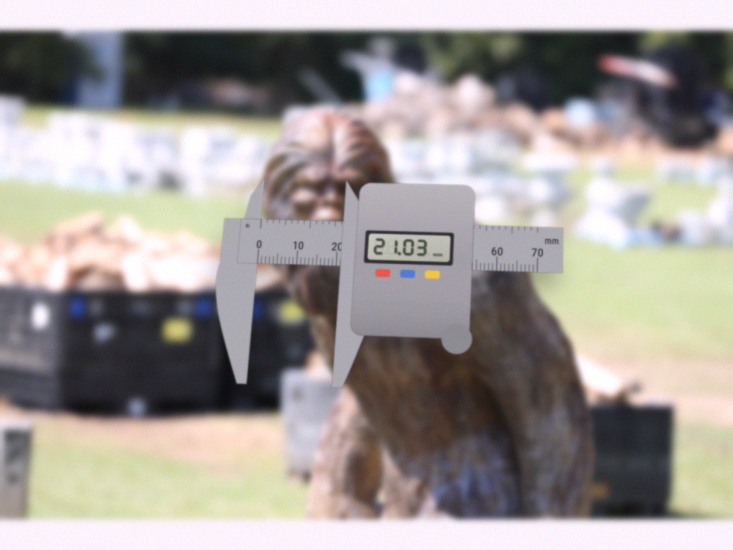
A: 21.03 mm
